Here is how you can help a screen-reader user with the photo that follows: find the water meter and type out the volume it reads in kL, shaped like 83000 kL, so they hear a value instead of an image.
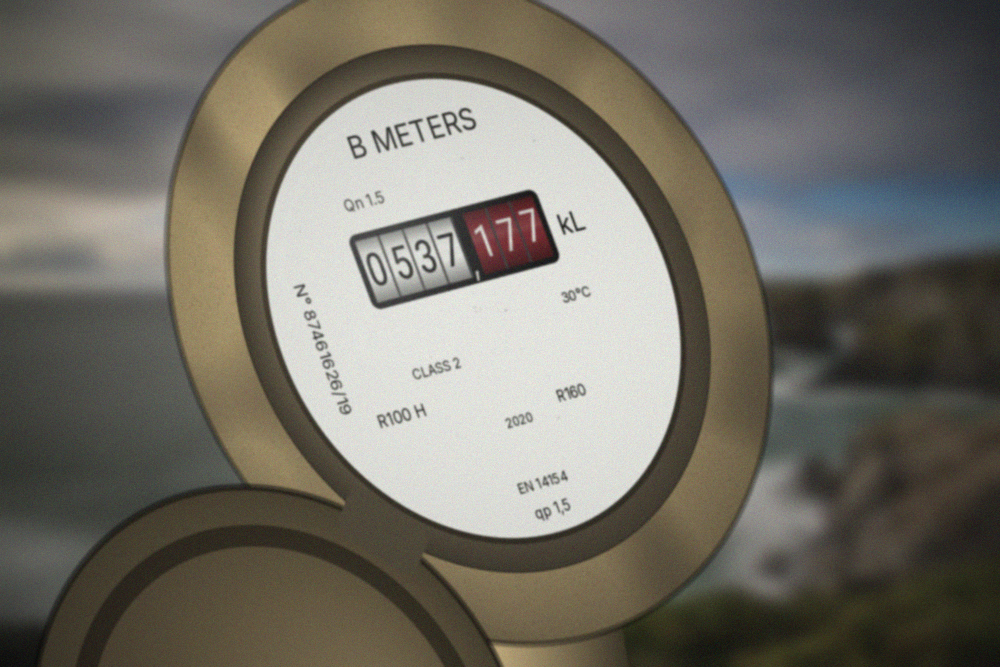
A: 537.177 kL
